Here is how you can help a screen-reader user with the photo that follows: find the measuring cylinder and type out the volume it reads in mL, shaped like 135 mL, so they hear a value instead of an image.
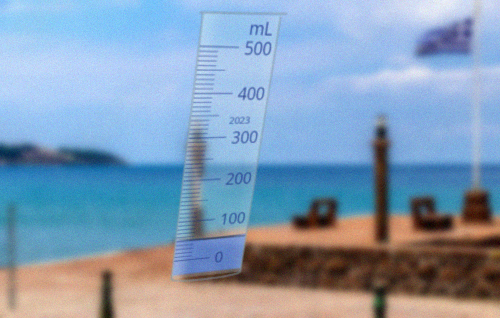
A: 50 mL
